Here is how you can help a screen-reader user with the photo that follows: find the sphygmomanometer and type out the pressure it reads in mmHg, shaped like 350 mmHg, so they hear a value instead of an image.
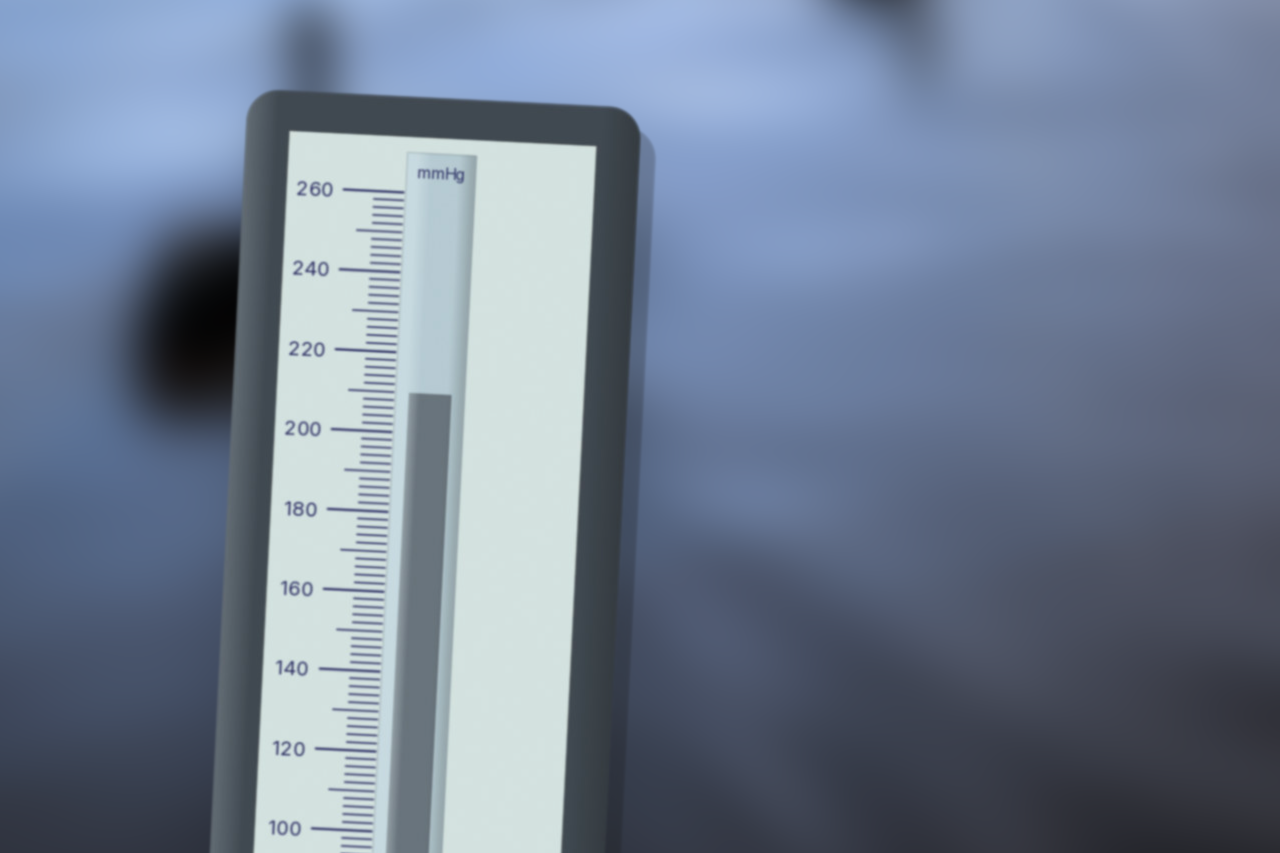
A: 210 mmHg
